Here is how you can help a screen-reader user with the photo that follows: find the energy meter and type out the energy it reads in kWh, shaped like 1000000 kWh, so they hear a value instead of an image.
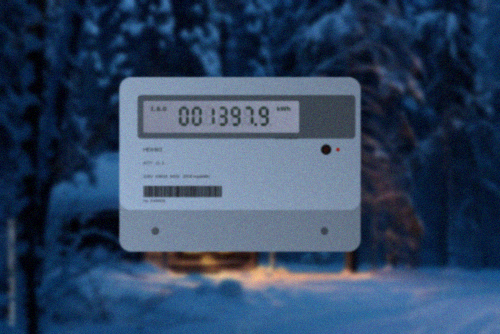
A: 1397.9 kWh
